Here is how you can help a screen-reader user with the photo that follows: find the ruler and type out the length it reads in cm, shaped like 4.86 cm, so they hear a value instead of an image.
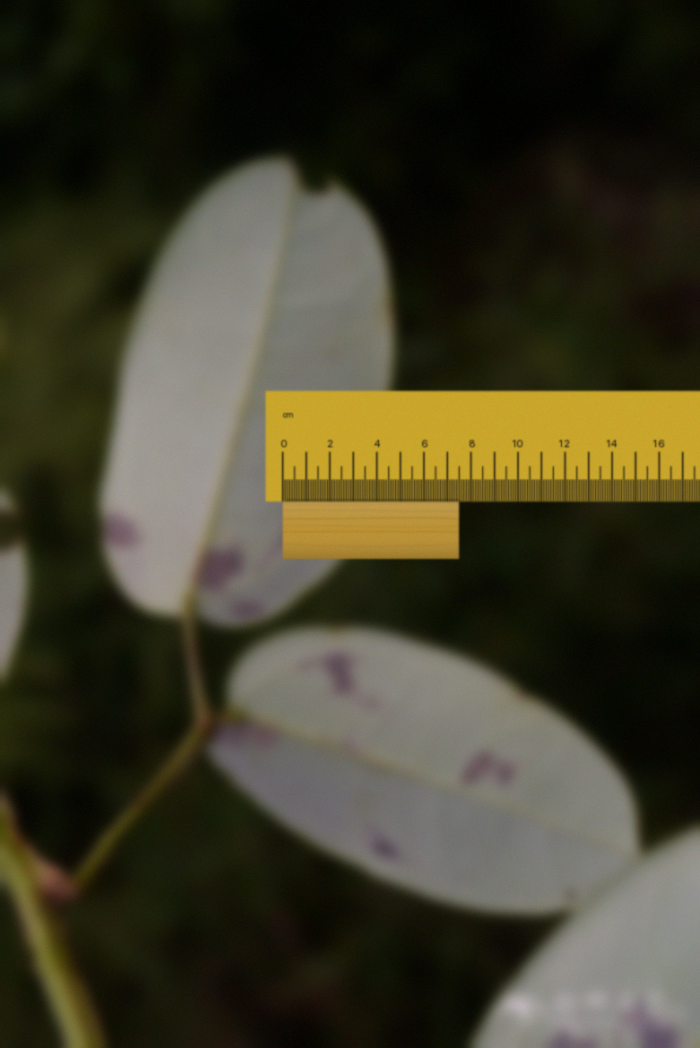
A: 7.5 cm
